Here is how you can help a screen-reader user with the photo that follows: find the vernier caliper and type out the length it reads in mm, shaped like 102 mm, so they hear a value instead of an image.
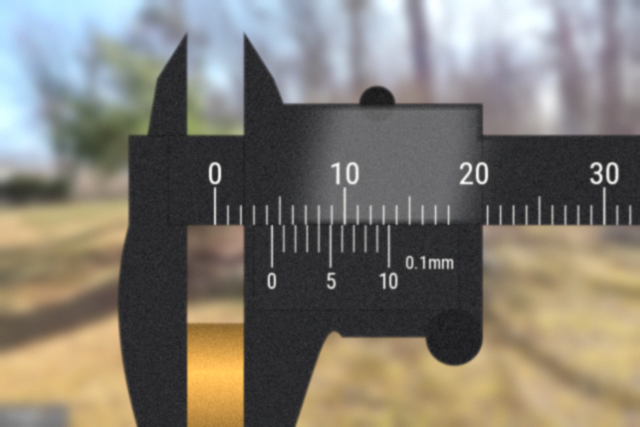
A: 4.4 mm
